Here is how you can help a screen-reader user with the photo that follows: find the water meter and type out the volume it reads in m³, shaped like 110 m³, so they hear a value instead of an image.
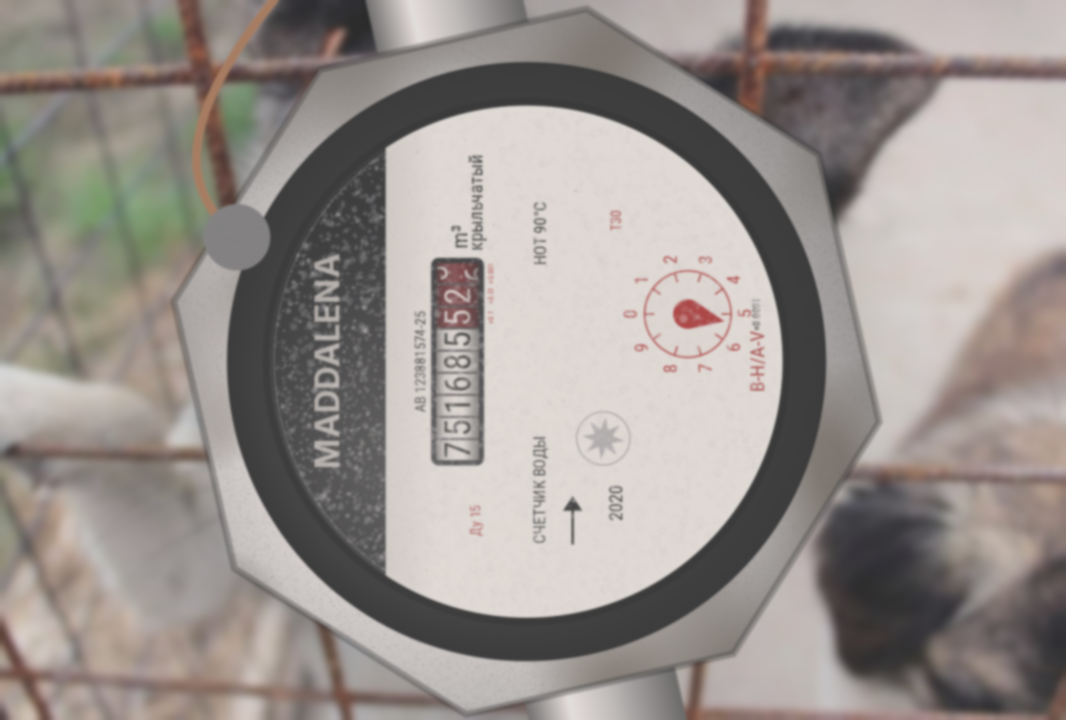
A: 751685.5255 m³
